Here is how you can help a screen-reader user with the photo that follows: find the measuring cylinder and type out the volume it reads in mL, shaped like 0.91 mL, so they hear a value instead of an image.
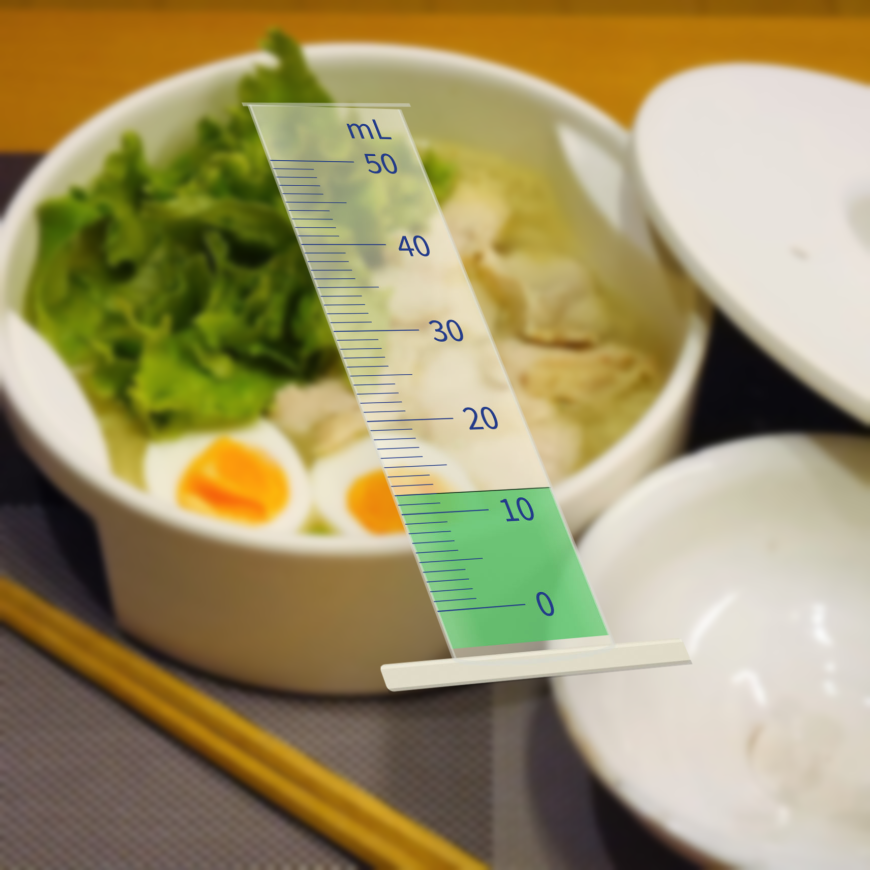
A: 12 mL
